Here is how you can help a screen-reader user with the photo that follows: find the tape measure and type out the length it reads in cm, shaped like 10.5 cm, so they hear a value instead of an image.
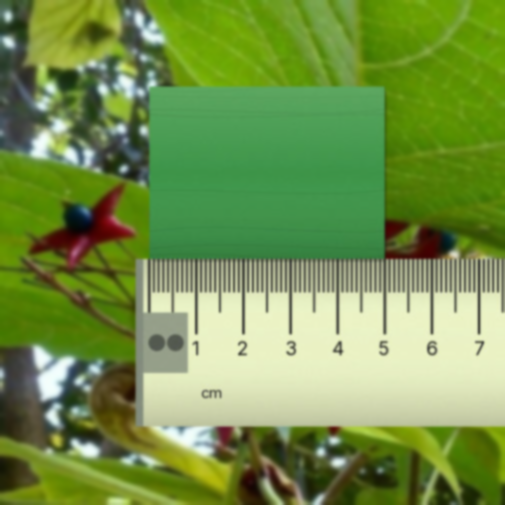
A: 5 cm
